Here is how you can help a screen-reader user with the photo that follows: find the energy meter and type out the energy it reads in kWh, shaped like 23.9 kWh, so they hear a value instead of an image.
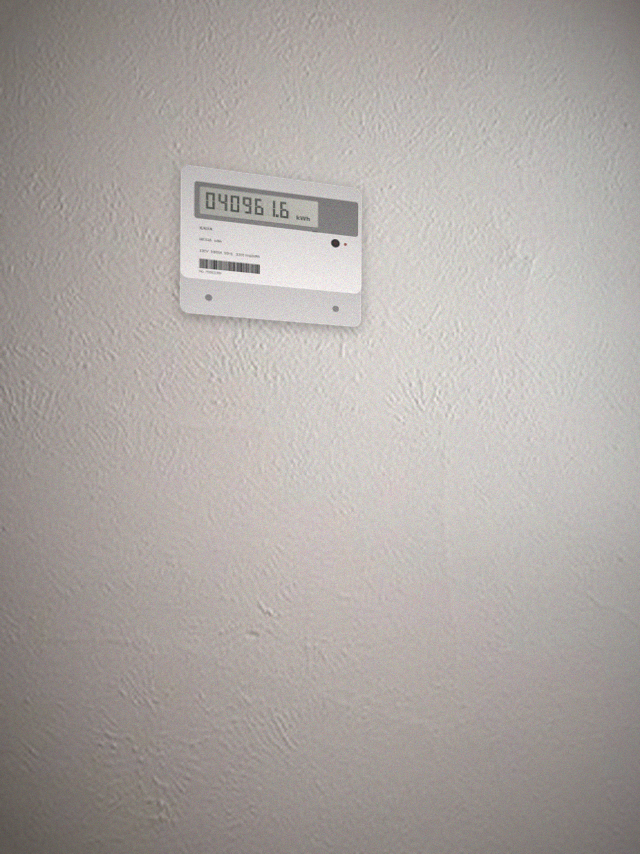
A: 40961.6 kWh
